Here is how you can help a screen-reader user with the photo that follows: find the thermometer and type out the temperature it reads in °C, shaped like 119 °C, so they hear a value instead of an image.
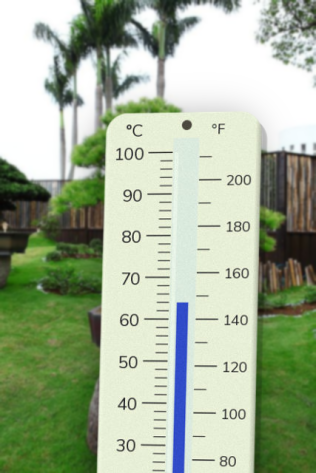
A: 64 °C
